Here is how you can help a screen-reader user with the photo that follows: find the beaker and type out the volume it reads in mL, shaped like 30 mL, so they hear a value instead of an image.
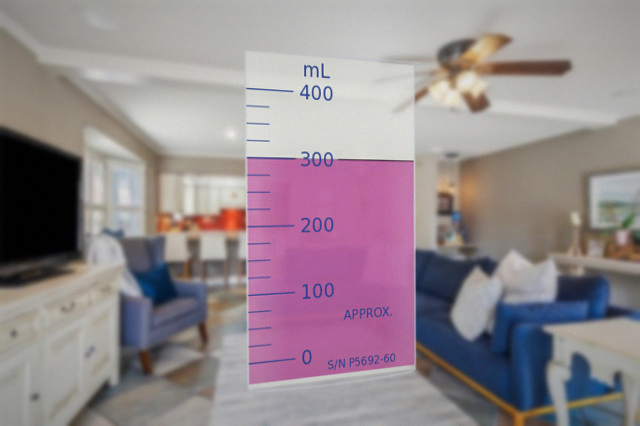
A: 300 mL
